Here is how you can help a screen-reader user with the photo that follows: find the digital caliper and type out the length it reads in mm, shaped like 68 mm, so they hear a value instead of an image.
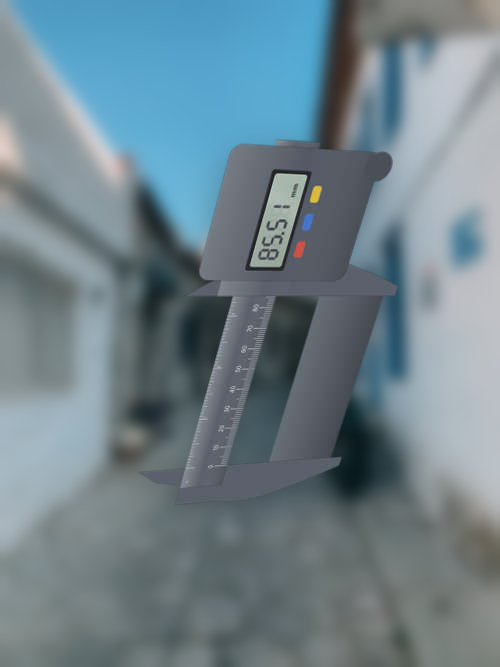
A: 85.51 mm
